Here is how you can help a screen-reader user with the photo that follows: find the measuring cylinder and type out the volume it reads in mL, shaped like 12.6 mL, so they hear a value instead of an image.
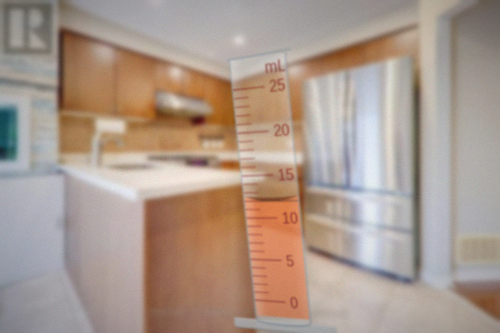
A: 12 mL
